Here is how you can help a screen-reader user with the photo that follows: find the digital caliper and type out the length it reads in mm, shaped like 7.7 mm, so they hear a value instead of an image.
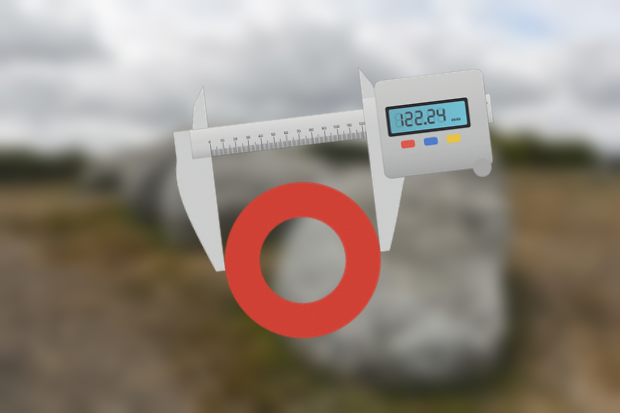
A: 122.24 mm
